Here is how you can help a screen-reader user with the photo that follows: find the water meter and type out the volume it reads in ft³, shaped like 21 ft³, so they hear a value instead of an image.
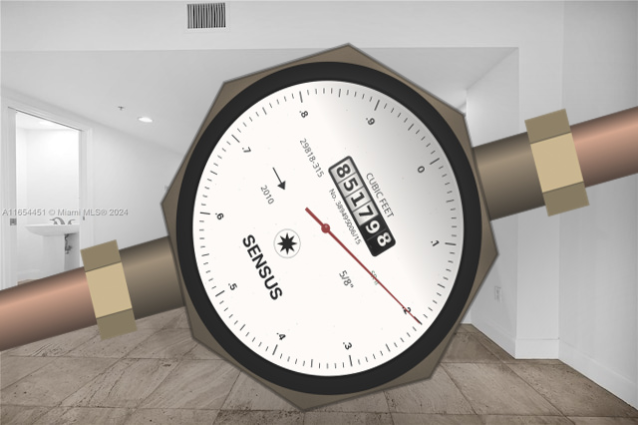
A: 851798.20 ft³
